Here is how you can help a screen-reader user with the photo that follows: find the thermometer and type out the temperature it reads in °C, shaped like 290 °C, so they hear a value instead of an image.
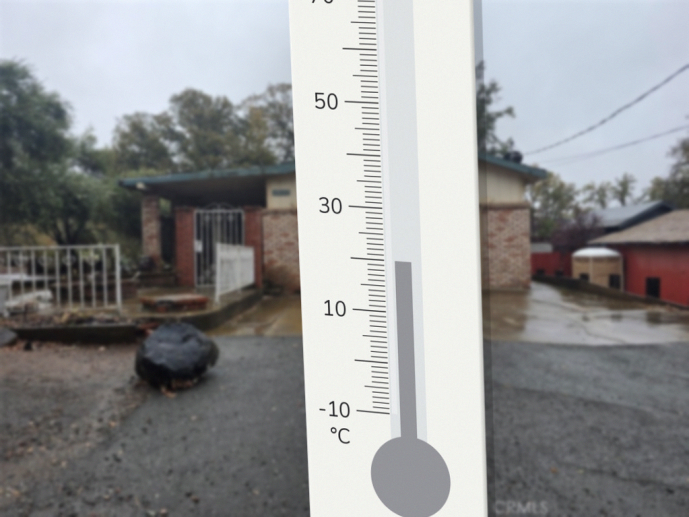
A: 20 °C
